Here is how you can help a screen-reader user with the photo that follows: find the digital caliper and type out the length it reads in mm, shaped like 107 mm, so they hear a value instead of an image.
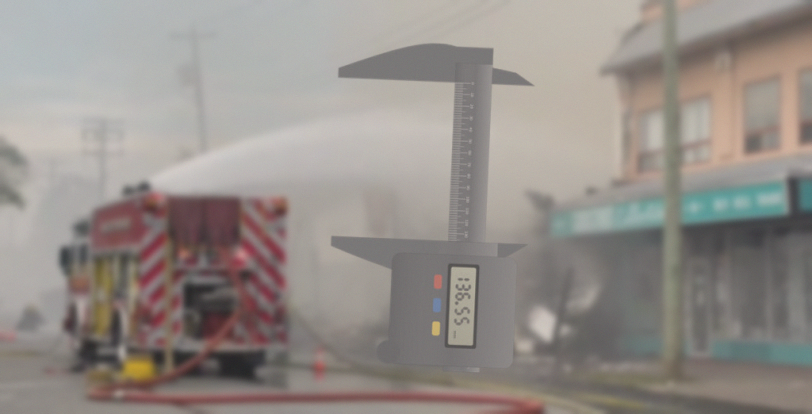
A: 136.55 mm
